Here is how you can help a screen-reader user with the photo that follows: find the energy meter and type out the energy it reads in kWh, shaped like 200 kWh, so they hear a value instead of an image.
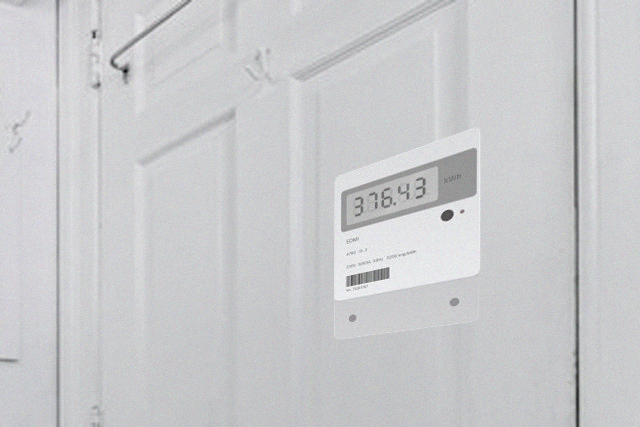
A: 376.43 kWh
